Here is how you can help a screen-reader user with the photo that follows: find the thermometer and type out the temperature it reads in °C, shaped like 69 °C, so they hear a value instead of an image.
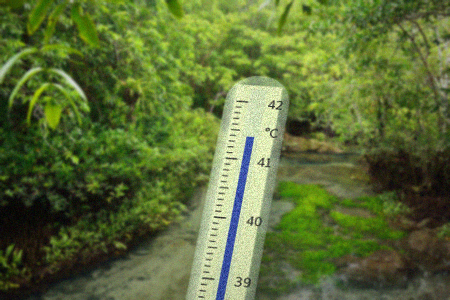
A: 41.4 °C
